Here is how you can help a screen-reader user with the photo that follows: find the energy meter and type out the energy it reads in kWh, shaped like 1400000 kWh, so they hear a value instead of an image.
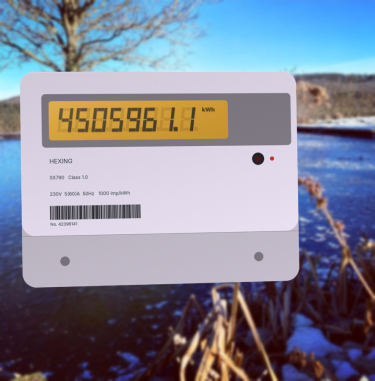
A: 4505961.1 kWh
